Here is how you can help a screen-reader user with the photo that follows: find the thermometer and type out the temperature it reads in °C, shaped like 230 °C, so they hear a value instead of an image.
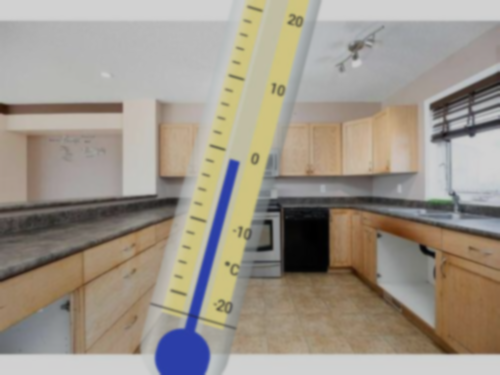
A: -1 °C
